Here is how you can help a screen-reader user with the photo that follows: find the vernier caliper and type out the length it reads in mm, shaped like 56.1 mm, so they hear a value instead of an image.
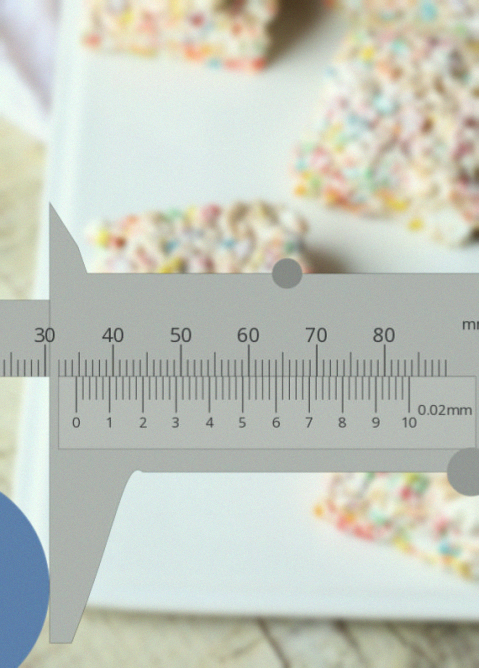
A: 34.6 mm
